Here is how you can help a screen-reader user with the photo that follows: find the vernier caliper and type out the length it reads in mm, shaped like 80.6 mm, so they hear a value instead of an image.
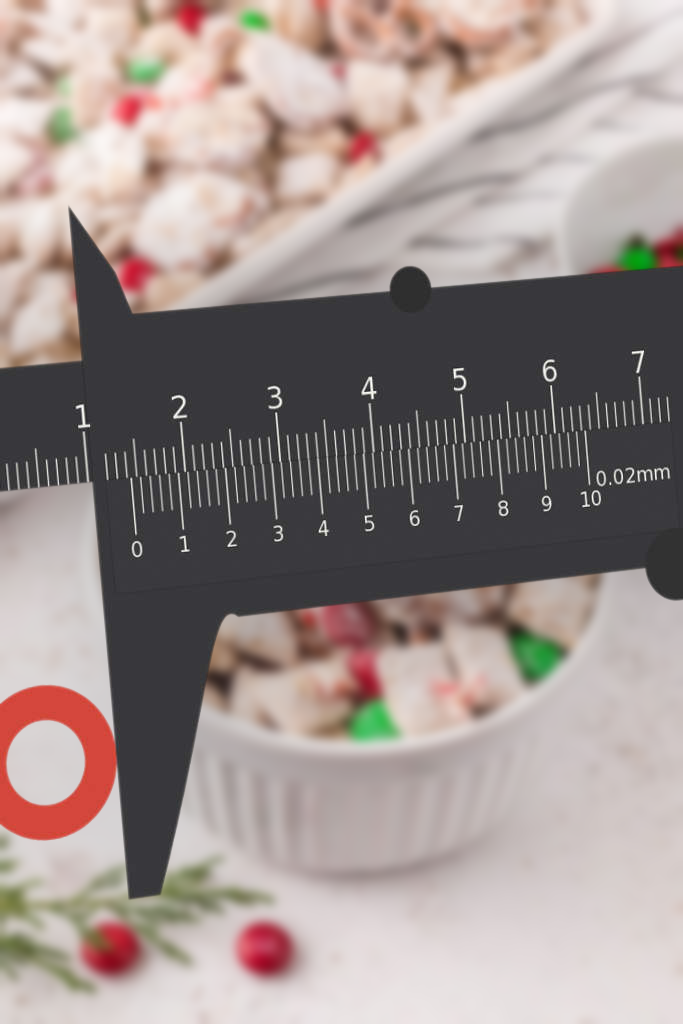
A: 14.4 mm
